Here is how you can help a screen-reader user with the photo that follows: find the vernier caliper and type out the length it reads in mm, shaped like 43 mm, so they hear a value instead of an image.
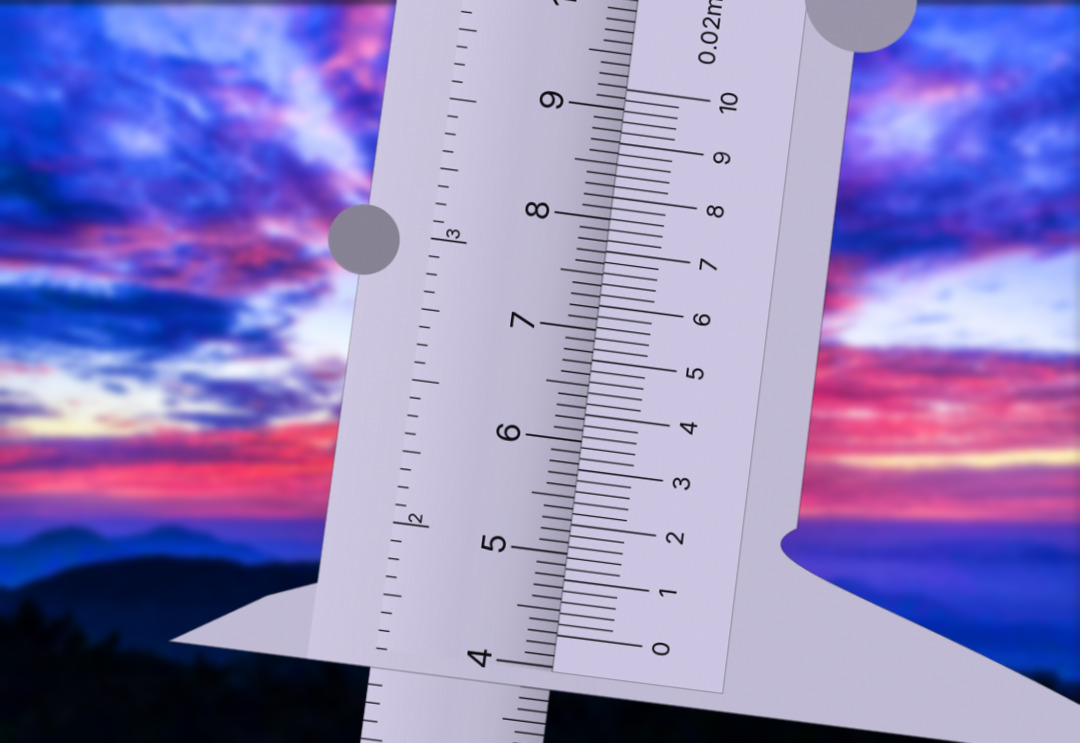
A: 42.8 mm
